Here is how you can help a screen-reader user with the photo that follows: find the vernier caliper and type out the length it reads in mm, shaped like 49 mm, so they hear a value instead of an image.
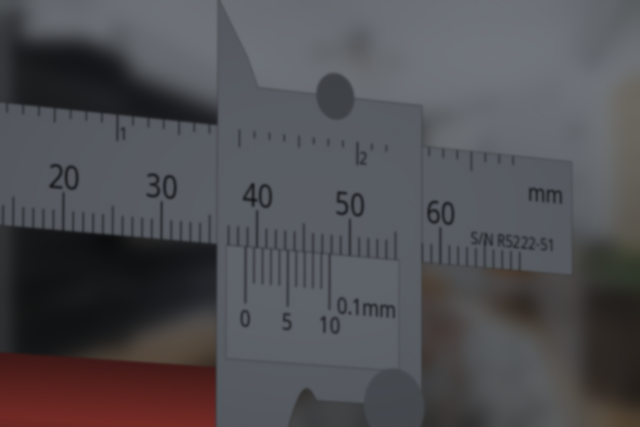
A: 38.8 mm
